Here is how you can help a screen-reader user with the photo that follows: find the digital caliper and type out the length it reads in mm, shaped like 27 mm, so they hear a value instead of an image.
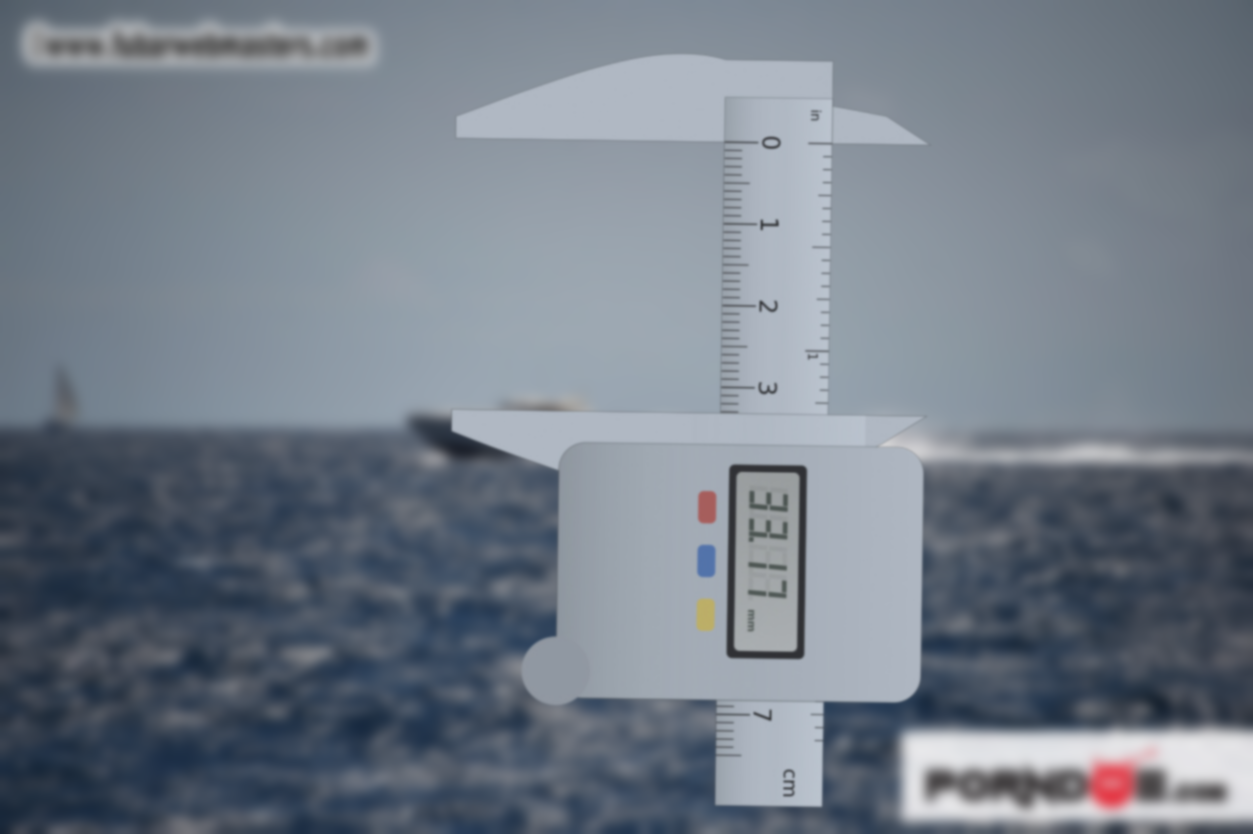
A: 33.17 mm
